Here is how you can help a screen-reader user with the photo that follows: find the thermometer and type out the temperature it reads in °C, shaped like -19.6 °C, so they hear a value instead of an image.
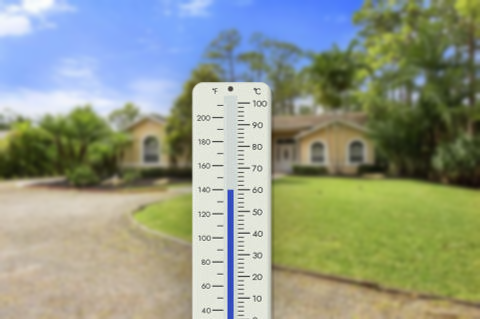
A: 60 °C
